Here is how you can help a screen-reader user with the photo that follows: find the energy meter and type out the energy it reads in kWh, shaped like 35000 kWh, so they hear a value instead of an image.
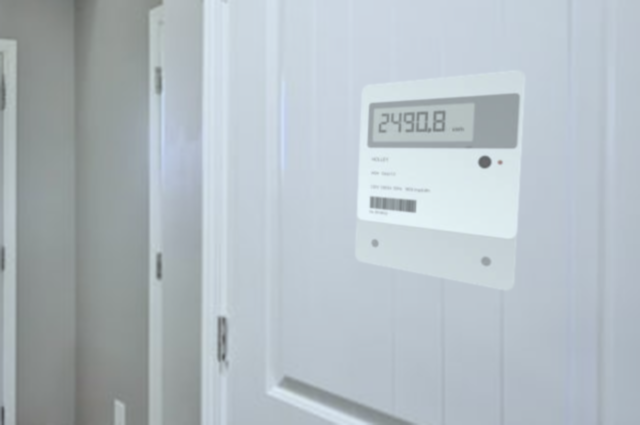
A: 2490.8 kWh
